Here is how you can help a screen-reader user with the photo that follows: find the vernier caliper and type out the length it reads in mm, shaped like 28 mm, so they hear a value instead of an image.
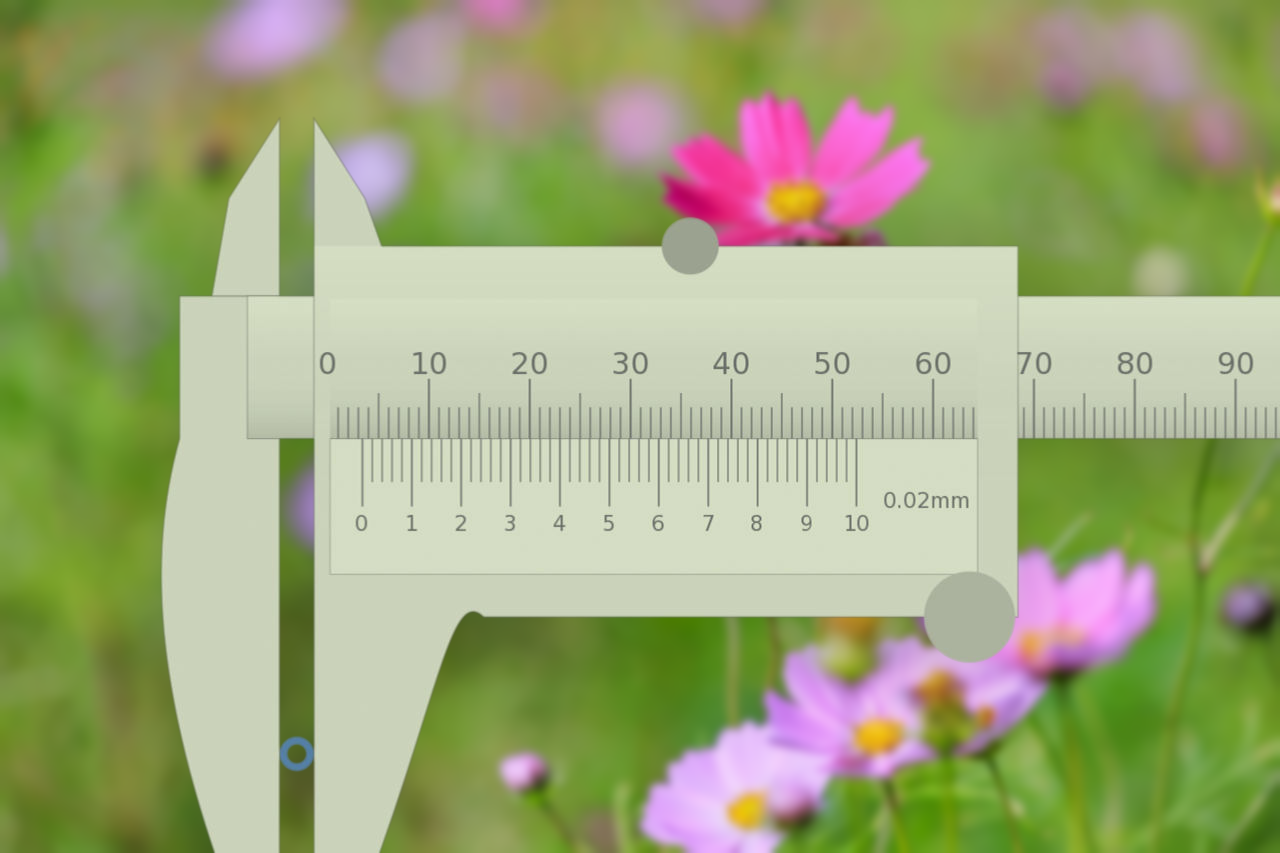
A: 3.4 mm
